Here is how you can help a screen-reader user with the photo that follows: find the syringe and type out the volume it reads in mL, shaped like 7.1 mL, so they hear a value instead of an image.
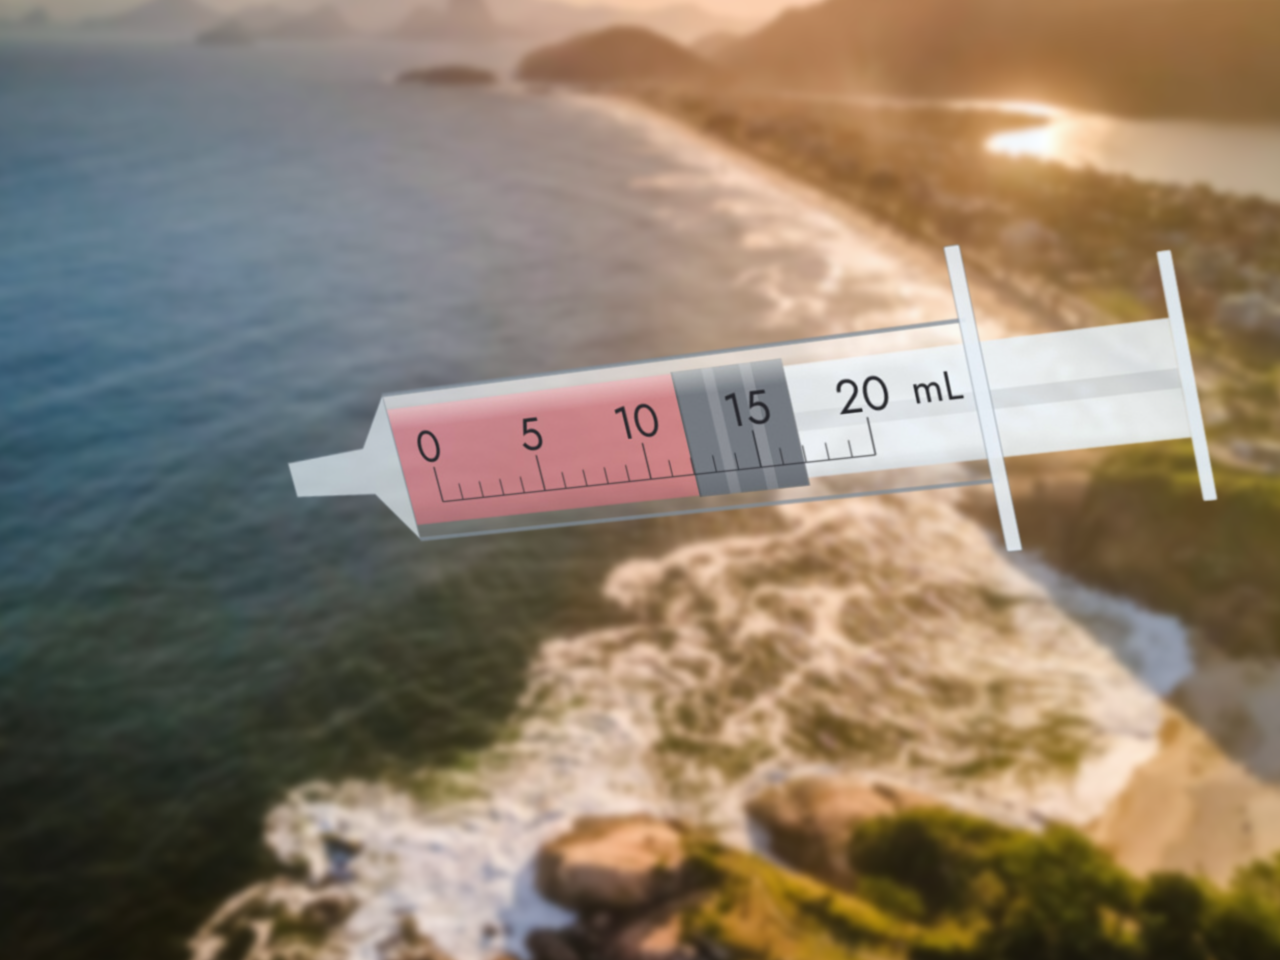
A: 12 mL
